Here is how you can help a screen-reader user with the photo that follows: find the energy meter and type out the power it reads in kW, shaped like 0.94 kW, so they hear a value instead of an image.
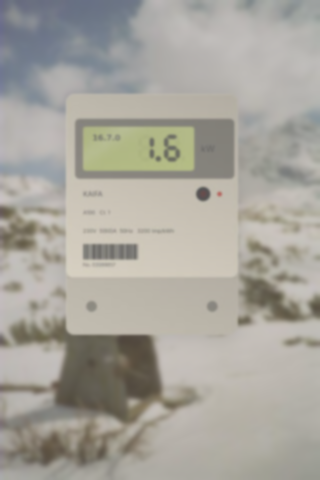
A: 1.6 kW
